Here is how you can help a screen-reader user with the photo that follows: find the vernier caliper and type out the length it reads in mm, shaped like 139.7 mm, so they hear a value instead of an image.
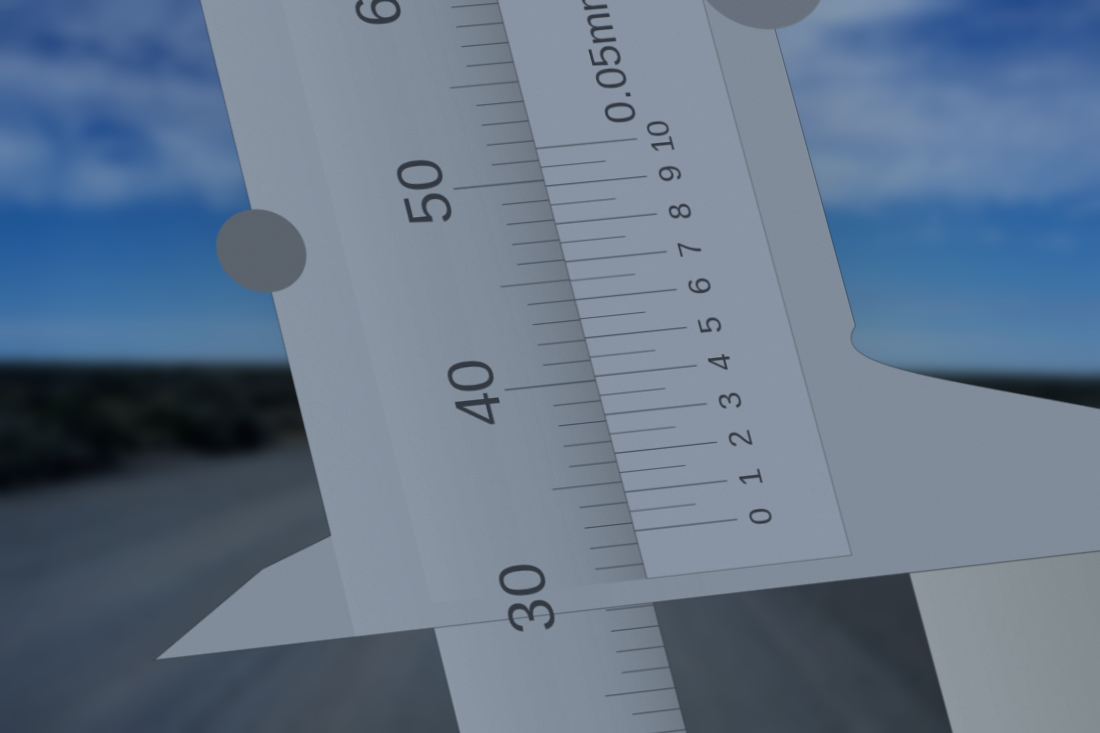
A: 32.6 mm
